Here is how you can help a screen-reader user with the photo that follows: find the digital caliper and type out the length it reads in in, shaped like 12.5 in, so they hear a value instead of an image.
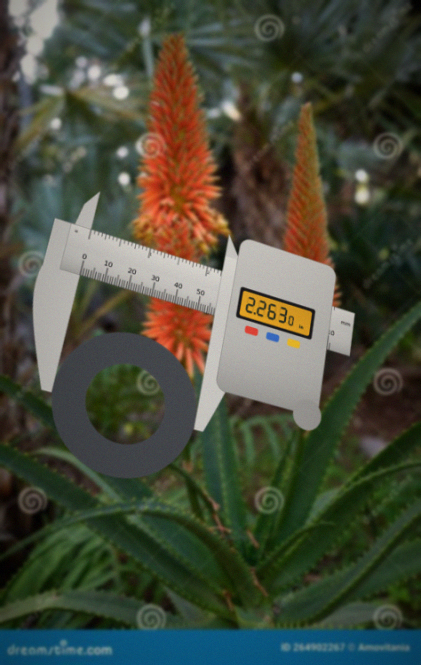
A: 2.2630 in
